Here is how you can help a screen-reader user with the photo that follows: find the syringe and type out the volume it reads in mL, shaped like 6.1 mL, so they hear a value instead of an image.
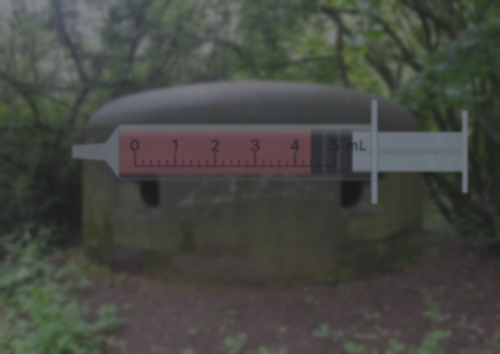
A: 4.4 mL
